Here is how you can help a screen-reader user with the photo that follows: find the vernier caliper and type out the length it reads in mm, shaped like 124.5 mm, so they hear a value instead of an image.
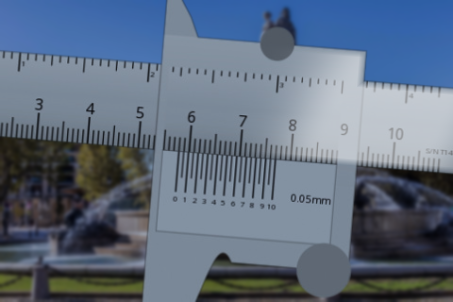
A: 58.0 mm
